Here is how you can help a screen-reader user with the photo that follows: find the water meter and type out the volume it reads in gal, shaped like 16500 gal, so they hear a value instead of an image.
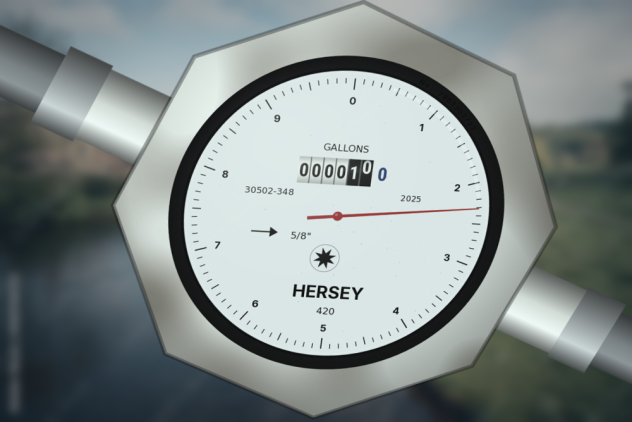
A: 102.3 gal
